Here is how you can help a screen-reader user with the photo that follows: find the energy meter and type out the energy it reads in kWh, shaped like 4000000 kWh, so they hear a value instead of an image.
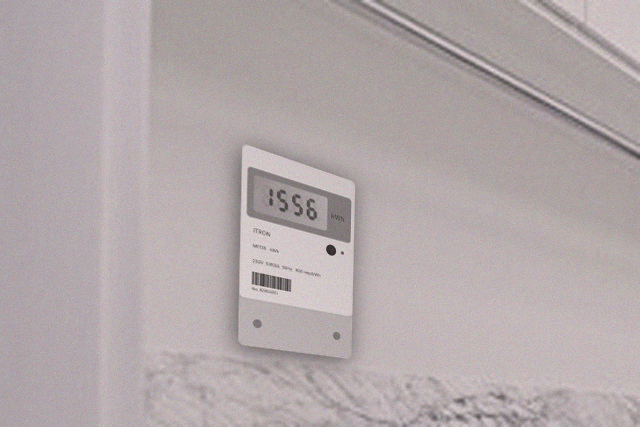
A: 1556 kWh
